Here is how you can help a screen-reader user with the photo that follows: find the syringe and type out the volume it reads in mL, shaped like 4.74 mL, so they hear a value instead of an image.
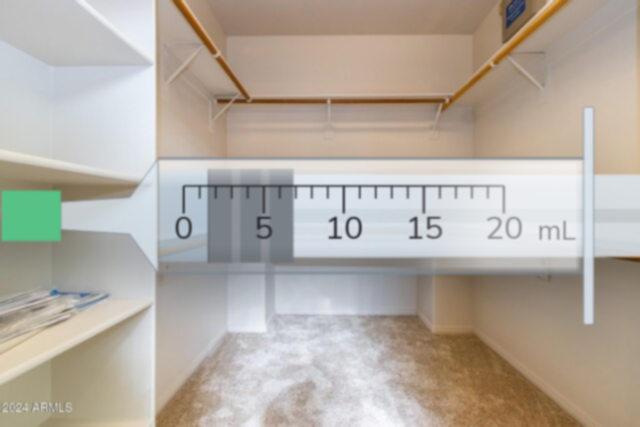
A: 1.5 mL
